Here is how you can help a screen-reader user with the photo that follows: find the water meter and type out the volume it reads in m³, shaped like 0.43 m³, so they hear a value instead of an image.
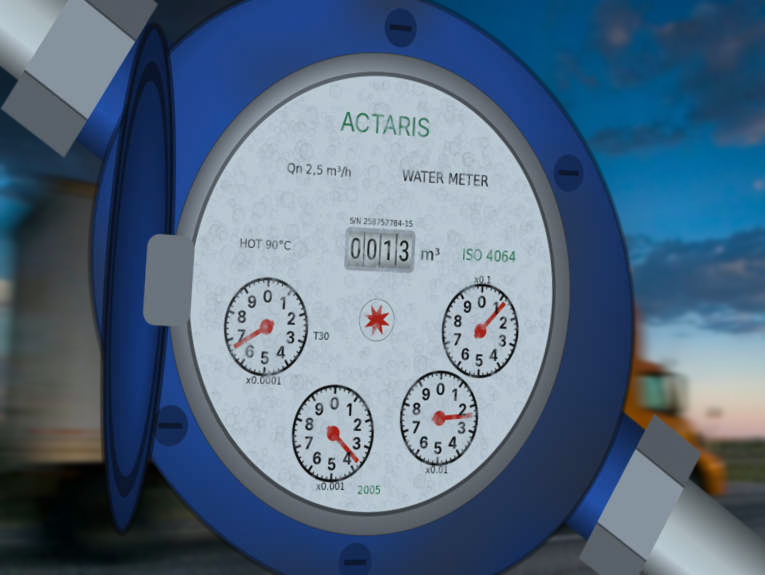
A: 13.1236 m³
